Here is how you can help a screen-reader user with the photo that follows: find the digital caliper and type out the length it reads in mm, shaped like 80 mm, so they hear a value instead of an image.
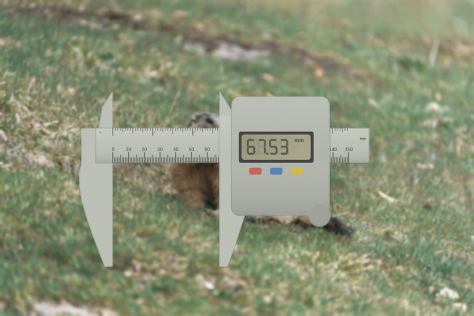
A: 67.53 mm
